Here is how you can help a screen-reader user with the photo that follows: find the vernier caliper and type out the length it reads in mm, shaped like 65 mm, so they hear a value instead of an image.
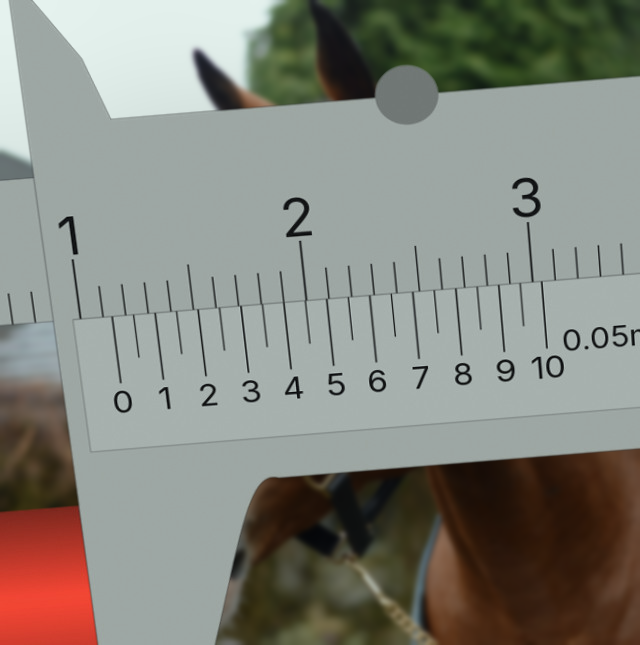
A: 11.40 mm
